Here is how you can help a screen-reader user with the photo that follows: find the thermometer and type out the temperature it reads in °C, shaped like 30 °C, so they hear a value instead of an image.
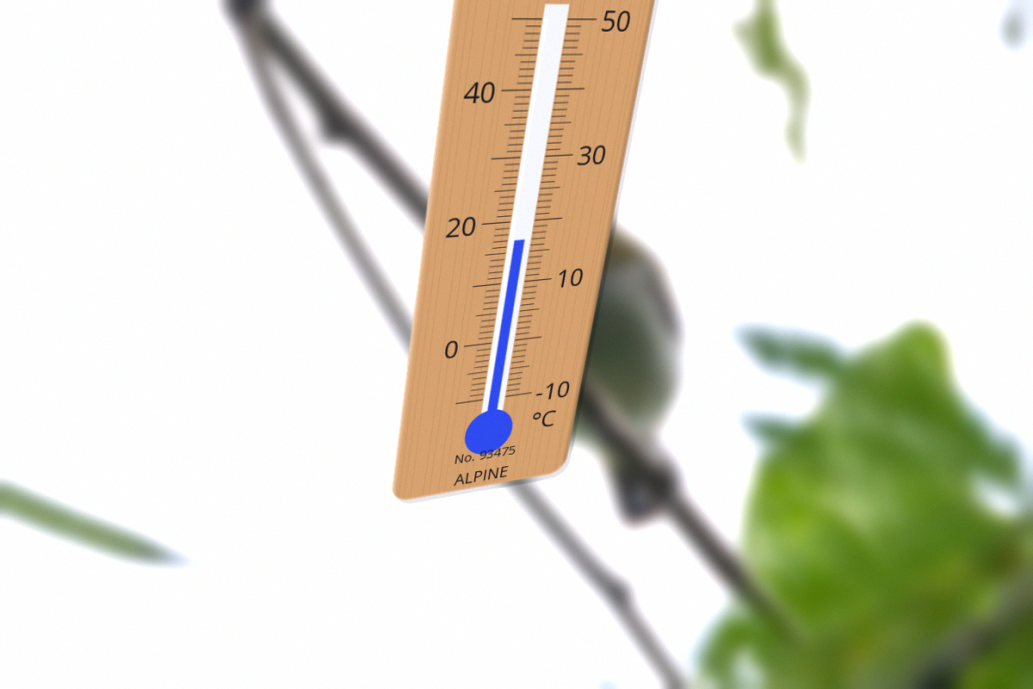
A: 17 °C
